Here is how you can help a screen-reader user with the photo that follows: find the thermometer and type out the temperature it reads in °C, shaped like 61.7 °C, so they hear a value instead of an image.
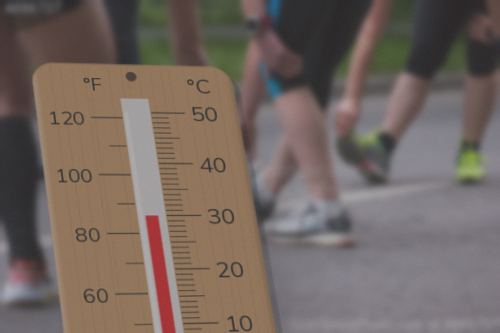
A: 30 °C
